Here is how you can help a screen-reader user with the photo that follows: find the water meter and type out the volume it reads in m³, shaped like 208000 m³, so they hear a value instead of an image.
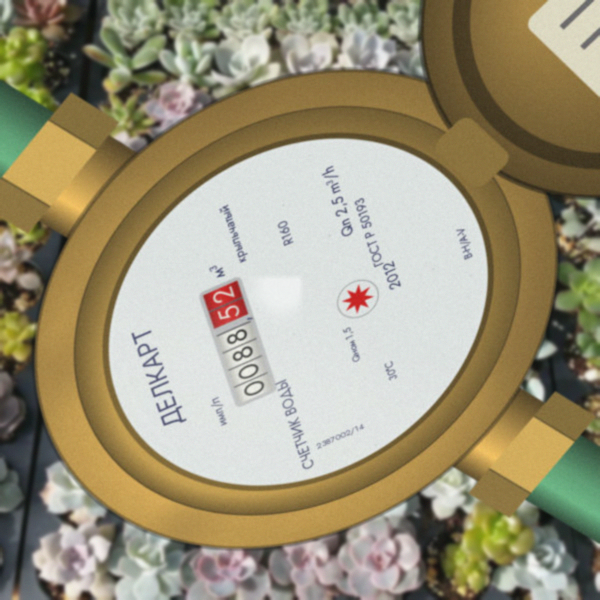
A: 88.52 m³
